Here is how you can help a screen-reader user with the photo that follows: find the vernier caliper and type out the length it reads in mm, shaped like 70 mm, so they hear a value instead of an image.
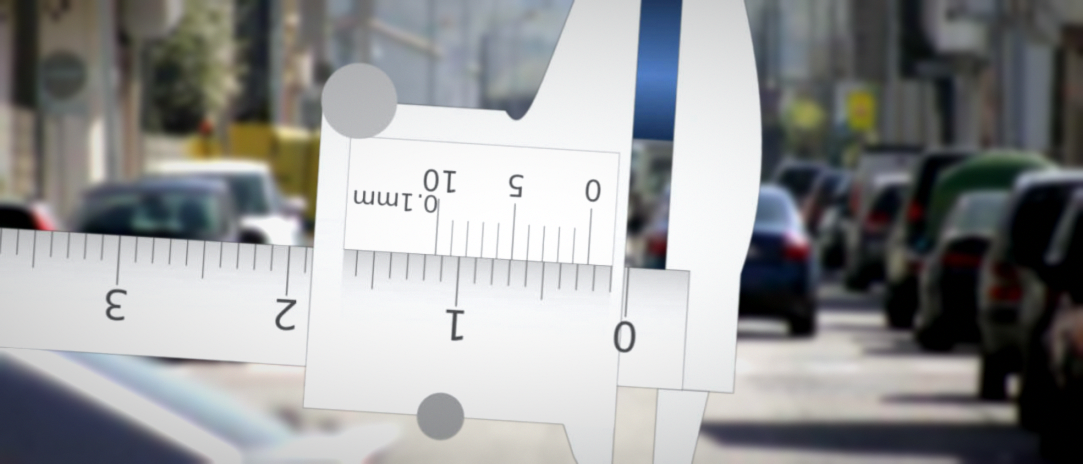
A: 2.4 mm
